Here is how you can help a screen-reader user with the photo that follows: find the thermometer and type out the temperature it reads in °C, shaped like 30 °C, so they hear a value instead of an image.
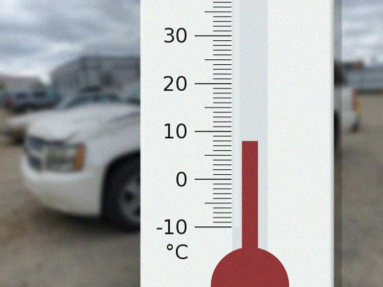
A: 8 °C
